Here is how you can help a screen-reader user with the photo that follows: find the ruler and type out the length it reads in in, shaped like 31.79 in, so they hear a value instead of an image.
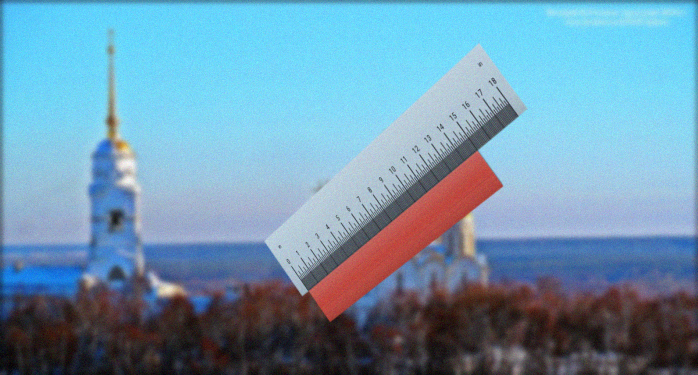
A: 15 in
